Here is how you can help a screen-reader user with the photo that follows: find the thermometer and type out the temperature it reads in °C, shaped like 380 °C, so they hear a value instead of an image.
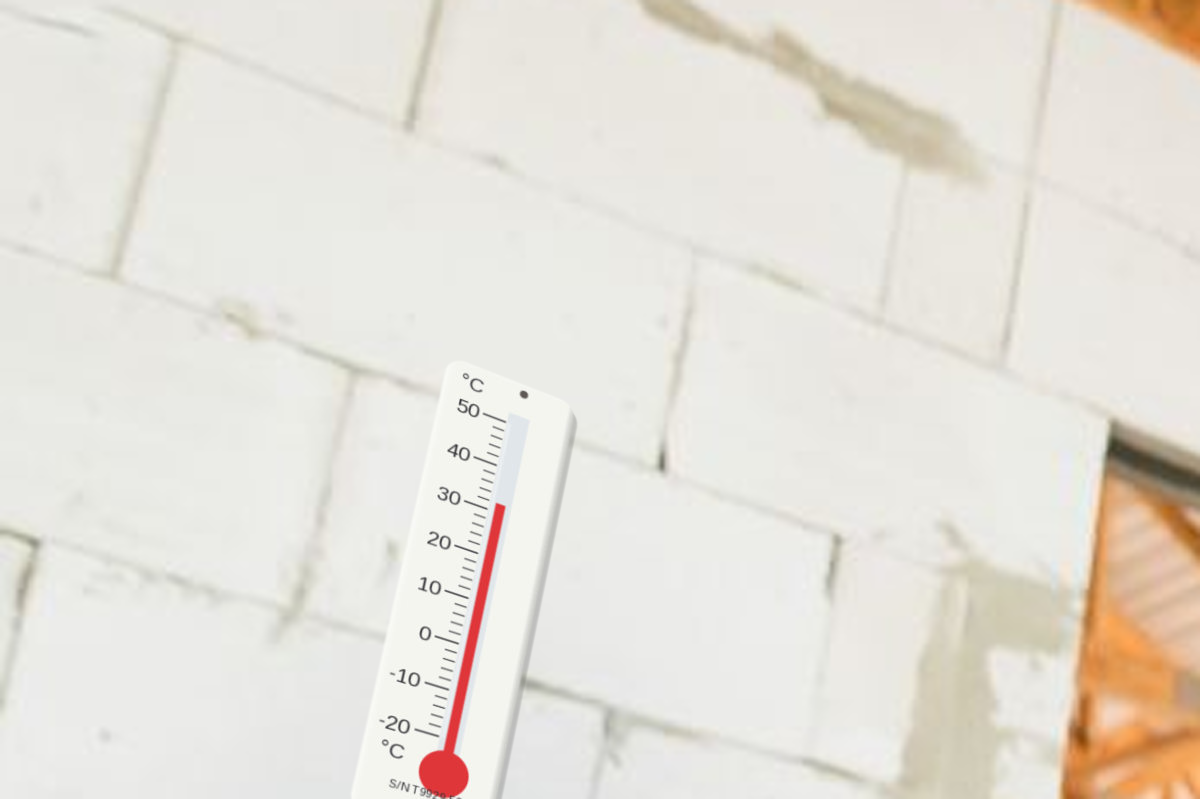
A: 32 °C
